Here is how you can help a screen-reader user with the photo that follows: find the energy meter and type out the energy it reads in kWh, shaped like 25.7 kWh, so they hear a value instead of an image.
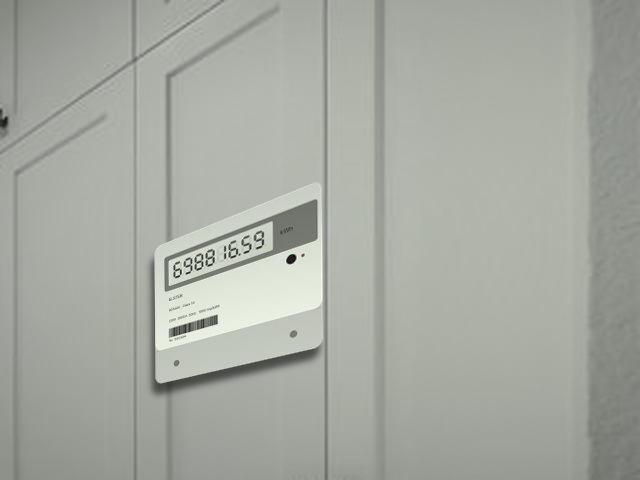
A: 698816.59 kWh
